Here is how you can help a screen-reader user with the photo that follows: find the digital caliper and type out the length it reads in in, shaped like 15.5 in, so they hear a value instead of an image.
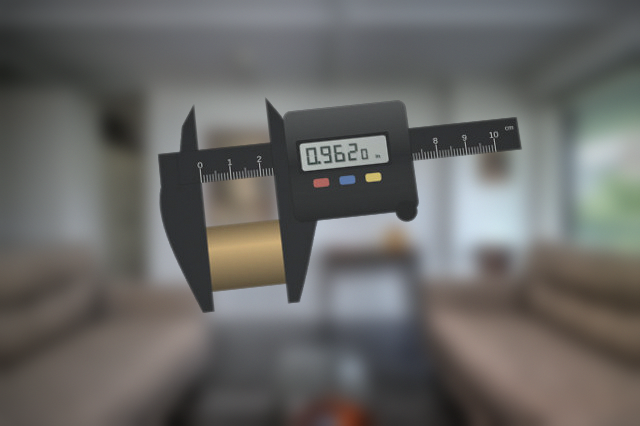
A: 0.9620 in
